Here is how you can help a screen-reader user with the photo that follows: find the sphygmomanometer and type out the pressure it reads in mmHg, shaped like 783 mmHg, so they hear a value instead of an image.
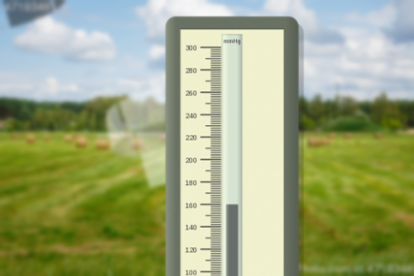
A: 160 mmHg
